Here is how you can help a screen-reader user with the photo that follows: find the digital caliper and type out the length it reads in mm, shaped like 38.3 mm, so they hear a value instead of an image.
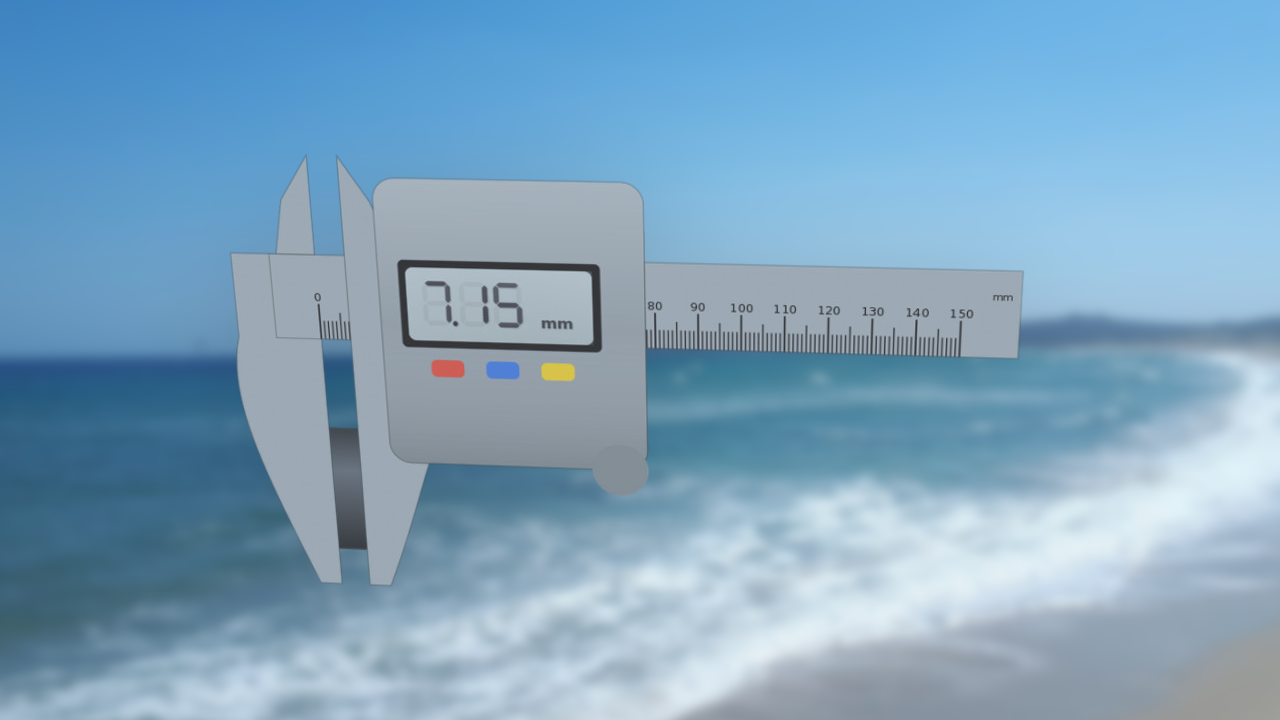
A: 7.15 mm
